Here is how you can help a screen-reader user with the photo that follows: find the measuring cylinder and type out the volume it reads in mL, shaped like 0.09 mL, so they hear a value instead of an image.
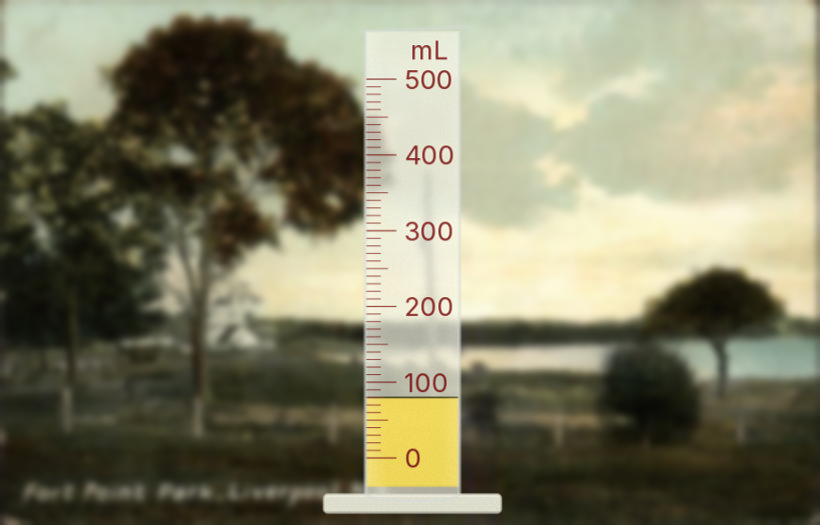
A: 80 mL
